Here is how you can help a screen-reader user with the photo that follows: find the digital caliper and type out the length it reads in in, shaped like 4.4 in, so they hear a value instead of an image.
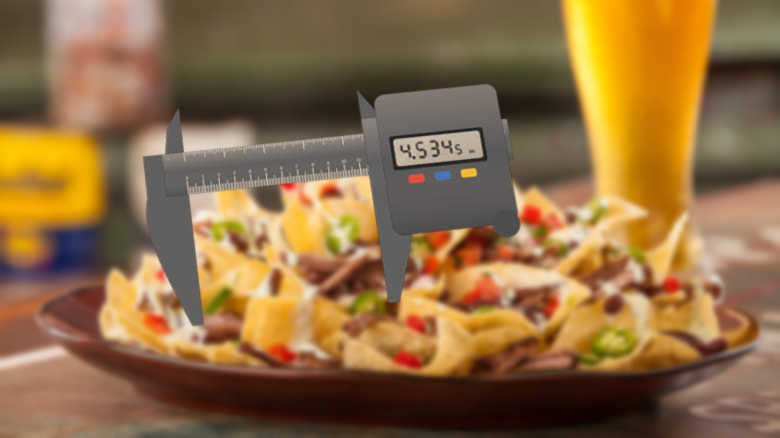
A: 4.5345 in
